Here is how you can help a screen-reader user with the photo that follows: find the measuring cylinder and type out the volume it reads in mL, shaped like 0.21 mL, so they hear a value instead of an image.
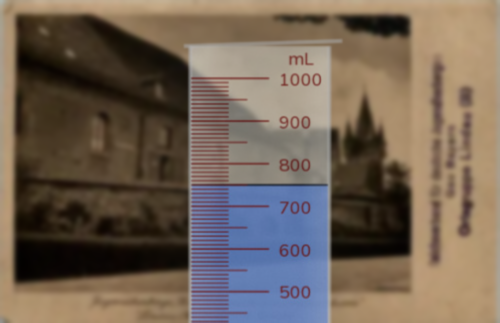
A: 750 mL
